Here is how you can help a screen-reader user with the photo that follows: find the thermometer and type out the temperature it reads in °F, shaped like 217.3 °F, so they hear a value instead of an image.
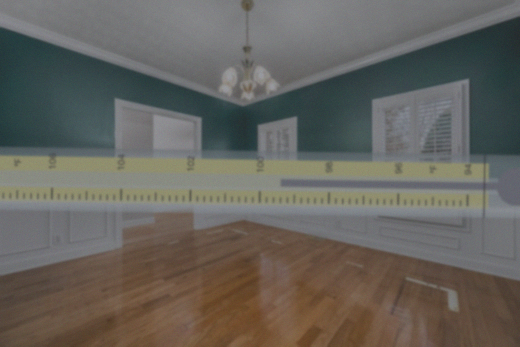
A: 99.4 °F
